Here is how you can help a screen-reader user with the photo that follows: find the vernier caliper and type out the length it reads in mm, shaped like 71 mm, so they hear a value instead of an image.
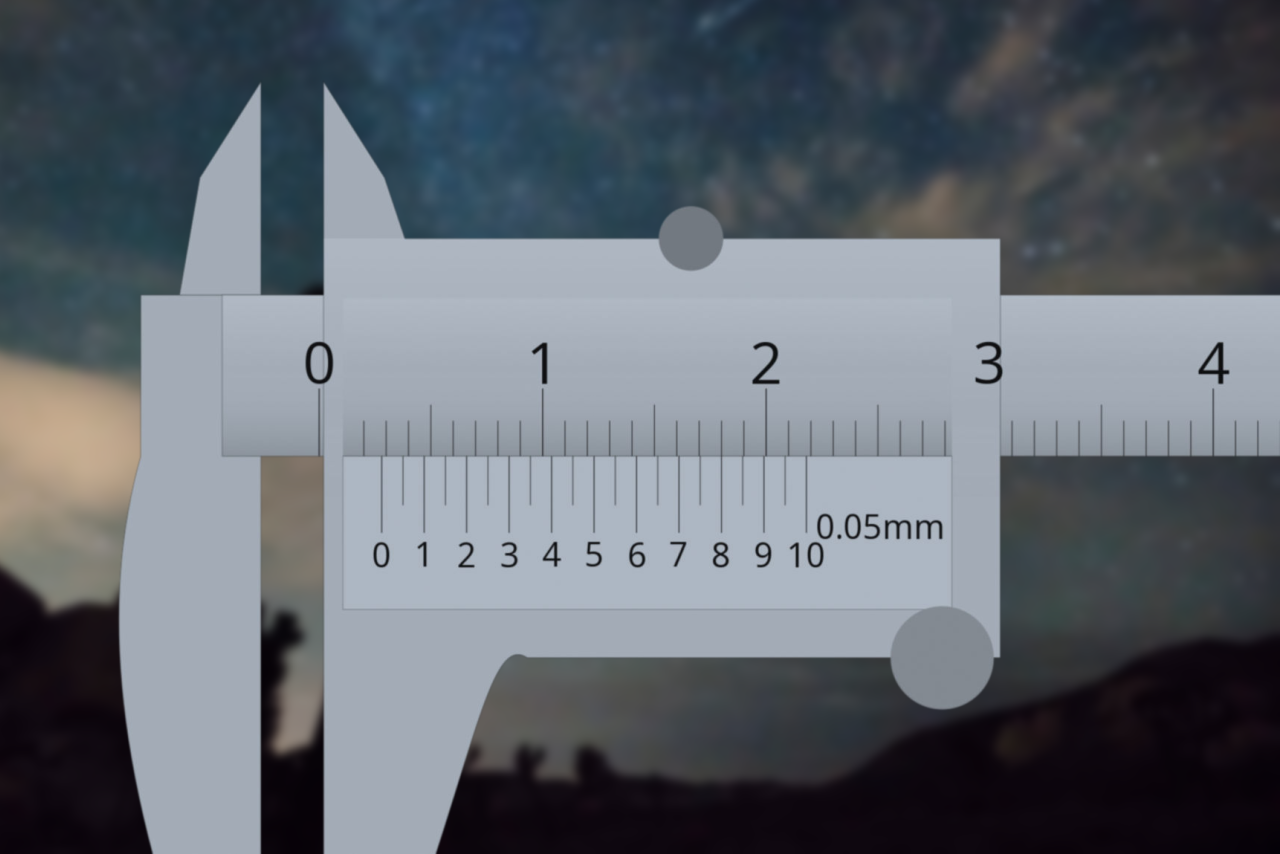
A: 2.8 mm
